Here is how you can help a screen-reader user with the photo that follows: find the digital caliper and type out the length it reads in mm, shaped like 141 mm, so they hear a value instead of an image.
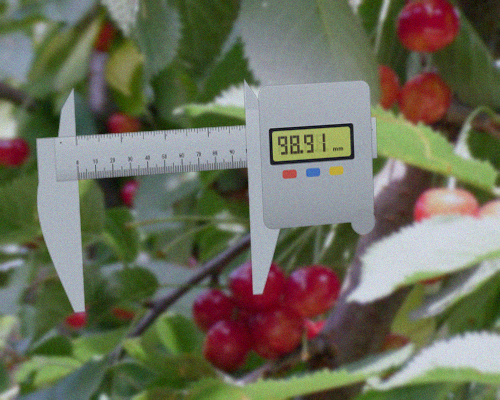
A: 98.91 mm
